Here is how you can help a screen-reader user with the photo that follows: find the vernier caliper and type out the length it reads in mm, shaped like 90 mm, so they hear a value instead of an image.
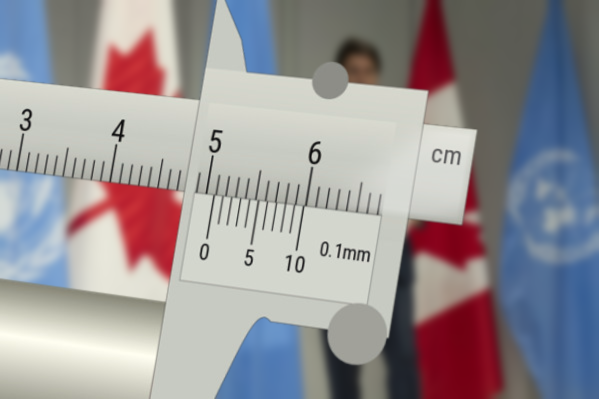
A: 50.8 mm
